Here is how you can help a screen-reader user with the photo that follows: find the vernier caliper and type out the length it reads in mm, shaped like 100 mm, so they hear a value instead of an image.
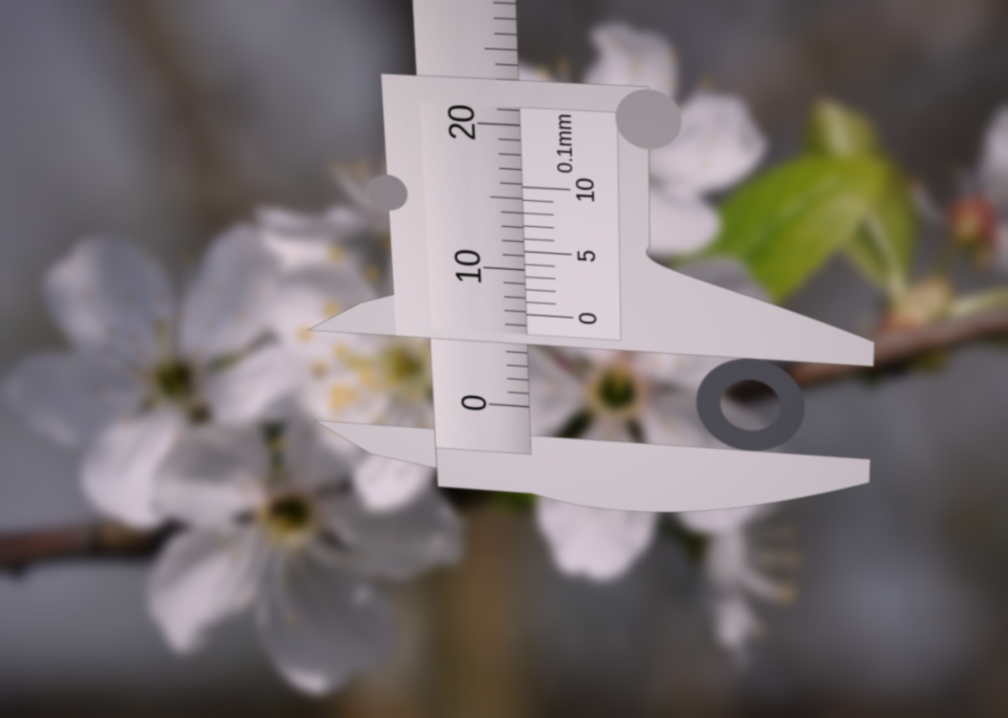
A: 6.8 mm
